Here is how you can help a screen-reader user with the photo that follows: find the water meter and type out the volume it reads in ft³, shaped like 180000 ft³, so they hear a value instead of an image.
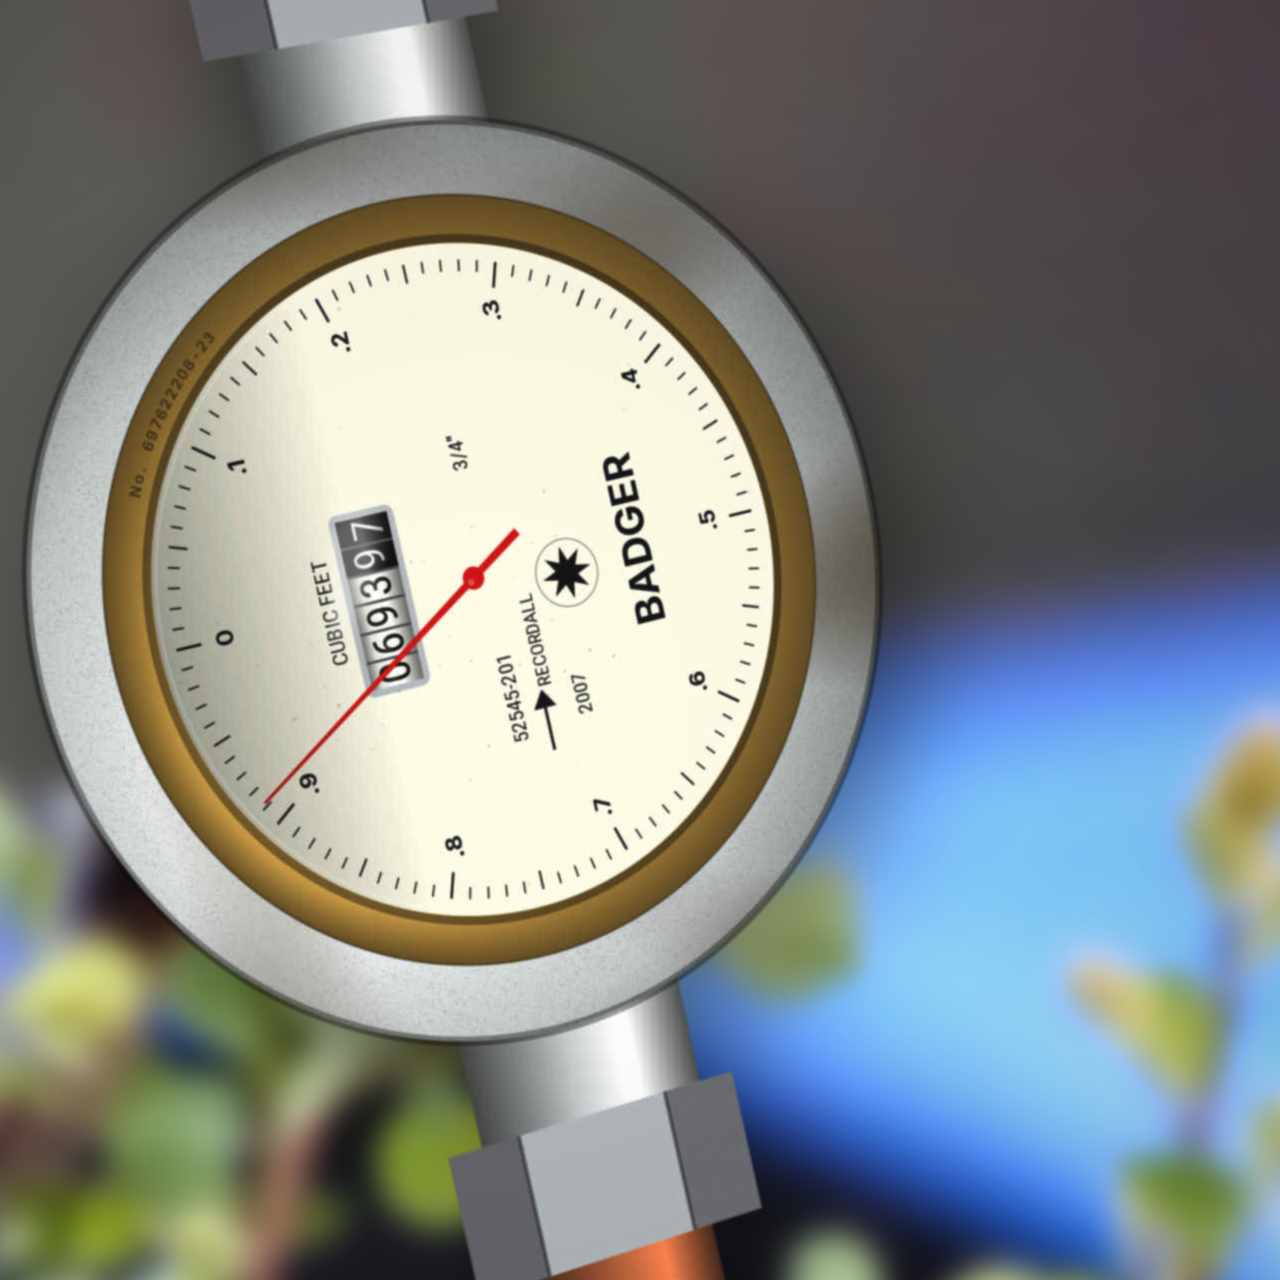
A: 69396.91 ft³
